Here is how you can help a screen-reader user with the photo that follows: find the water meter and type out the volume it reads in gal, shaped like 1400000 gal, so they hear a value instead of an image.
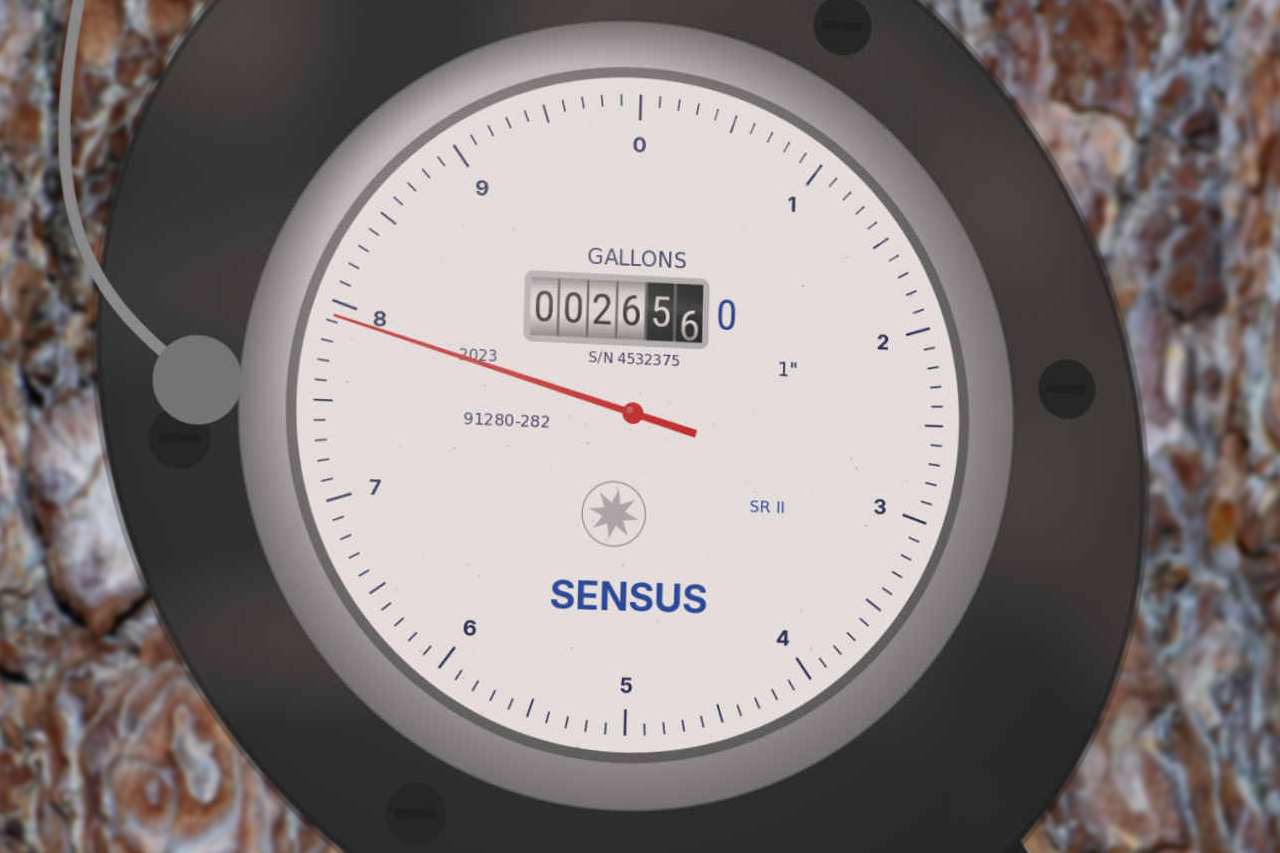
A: 26557.9 gal
